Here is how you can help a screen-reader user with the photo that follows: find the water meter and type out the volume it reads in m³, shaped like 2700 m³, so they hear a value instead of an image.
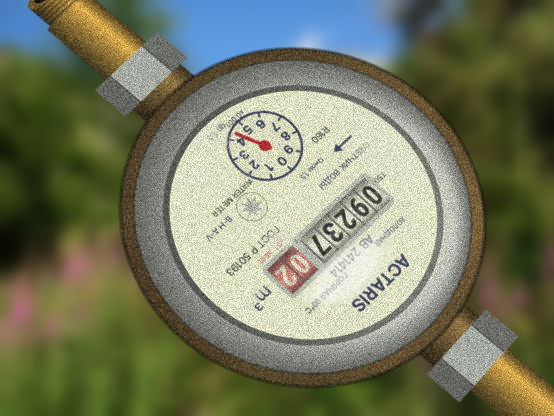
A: 9237.024 m³
